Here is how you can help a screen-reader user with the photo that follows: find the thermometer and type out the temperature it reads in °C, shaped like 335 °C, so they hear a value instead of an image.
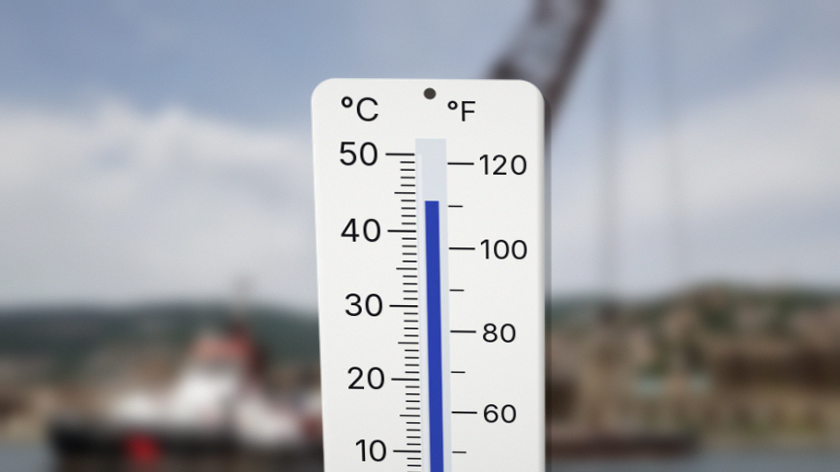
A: 44 °C
